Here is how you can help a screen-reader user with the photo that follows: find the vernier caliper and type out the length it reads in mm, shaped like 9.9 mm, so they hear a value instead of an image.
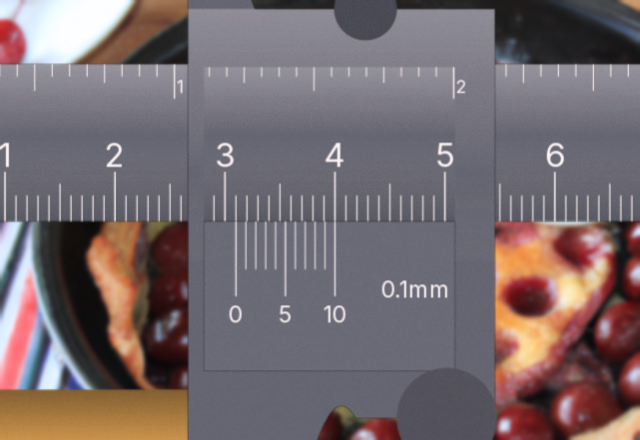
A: 31.0 mm
